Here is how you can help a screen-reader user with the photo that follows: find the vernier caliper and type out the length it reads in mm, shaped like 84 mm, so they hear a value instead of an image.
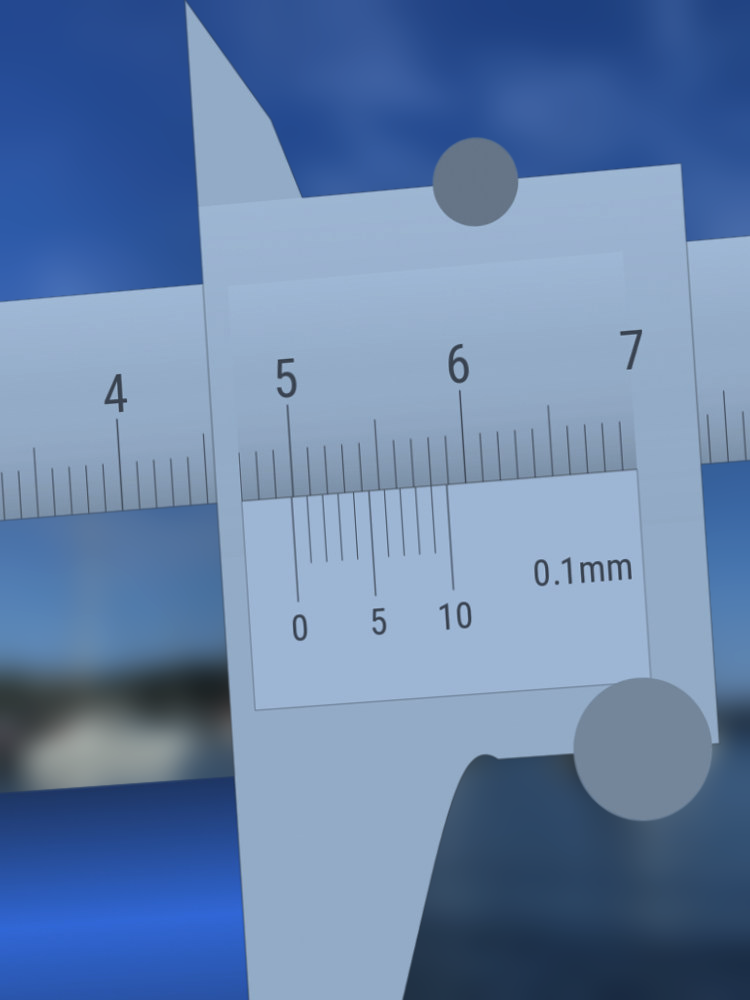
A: 49.9 mm
